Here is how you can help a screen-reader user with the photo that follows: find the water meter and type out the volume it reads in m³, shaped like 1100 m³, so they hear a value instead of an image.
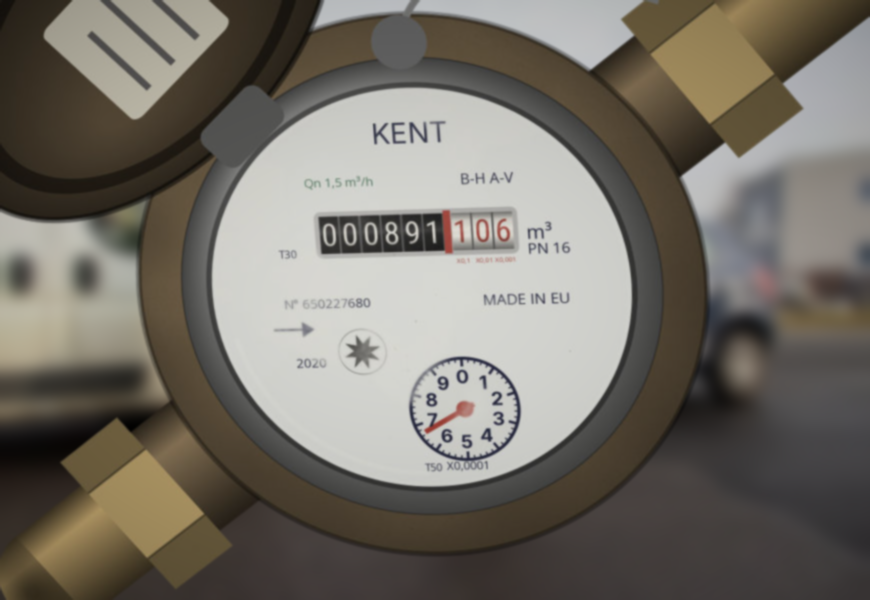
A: 891.1066 m³
